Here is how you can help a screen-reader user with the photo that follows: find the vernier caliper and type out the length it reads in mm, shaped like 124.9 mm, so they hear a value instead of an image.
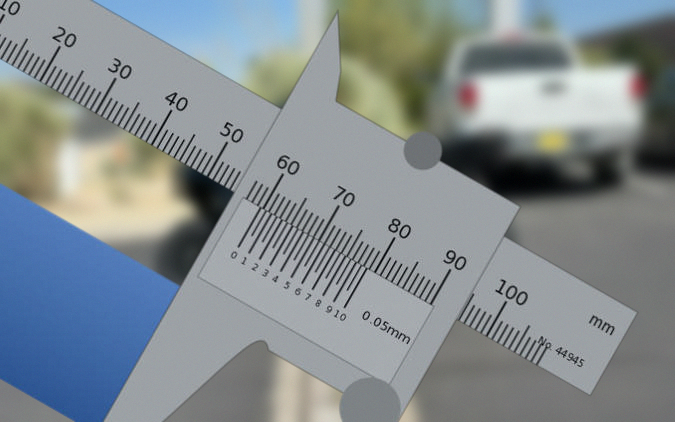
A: 59.6 mm
